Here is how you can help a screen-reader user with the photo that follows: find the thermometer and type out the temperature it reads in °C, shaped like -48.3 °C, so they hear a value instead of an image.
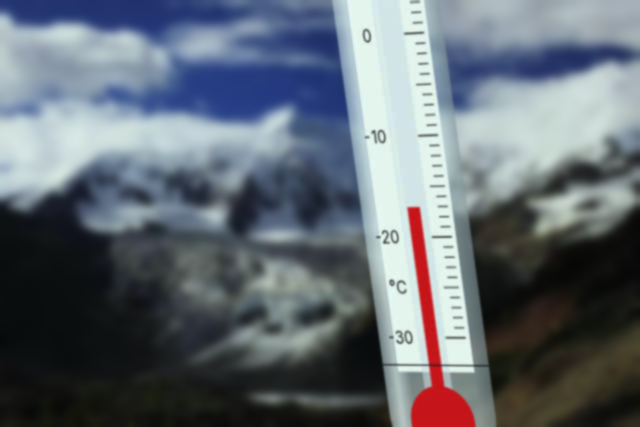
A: -17 °C
